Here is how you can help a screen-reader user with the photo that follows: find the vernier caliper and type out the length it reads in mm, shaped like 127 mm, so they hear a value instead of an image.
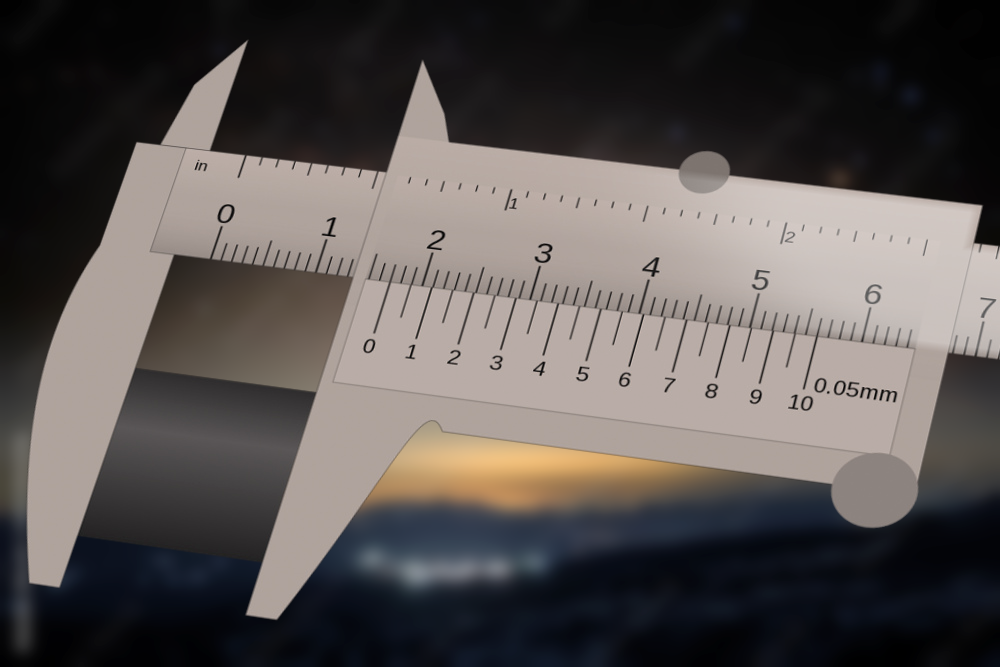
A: 17.0 mm
